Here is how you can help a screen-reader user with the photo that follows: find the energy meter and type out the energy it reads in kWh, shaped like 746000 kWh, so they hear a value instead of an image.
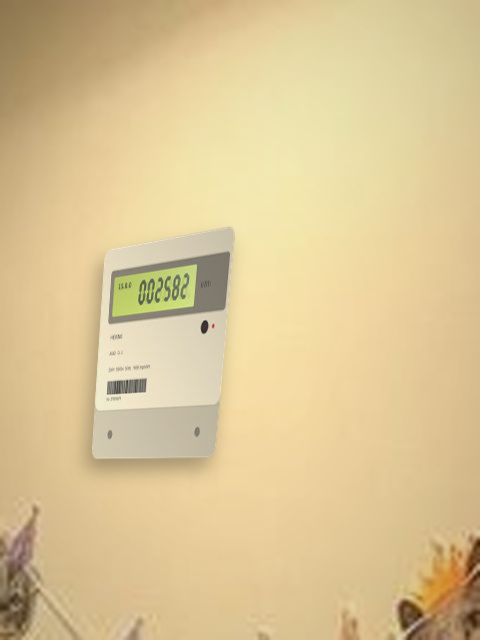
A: 2582 kWh
